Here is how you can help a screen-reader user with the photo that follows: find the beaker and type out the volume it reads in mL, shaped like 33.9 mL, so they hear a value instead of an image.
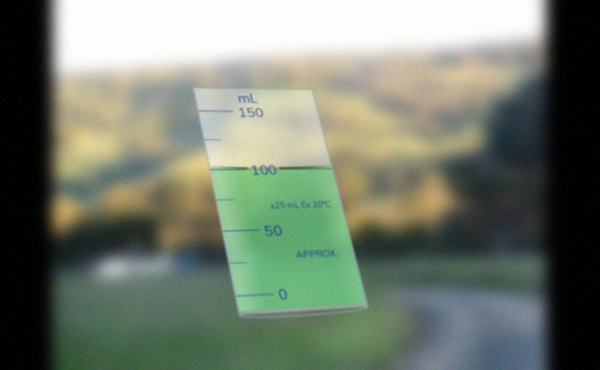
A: 100 mL
